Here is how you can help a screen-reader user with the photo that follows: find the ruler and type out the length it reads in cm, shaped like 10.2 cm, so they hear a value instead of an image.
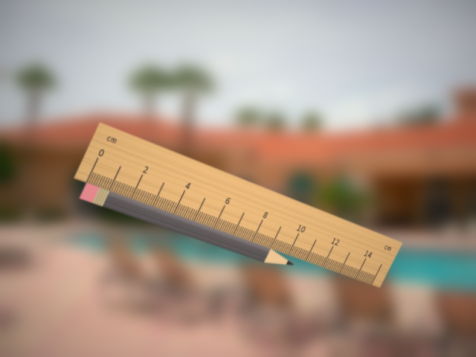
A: 10.5 cm
